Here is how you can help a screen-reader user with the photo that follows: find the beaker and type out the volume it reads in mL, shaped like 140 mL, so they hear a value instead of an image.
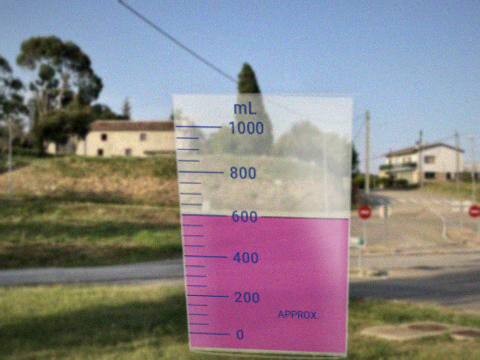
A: 600 mL
